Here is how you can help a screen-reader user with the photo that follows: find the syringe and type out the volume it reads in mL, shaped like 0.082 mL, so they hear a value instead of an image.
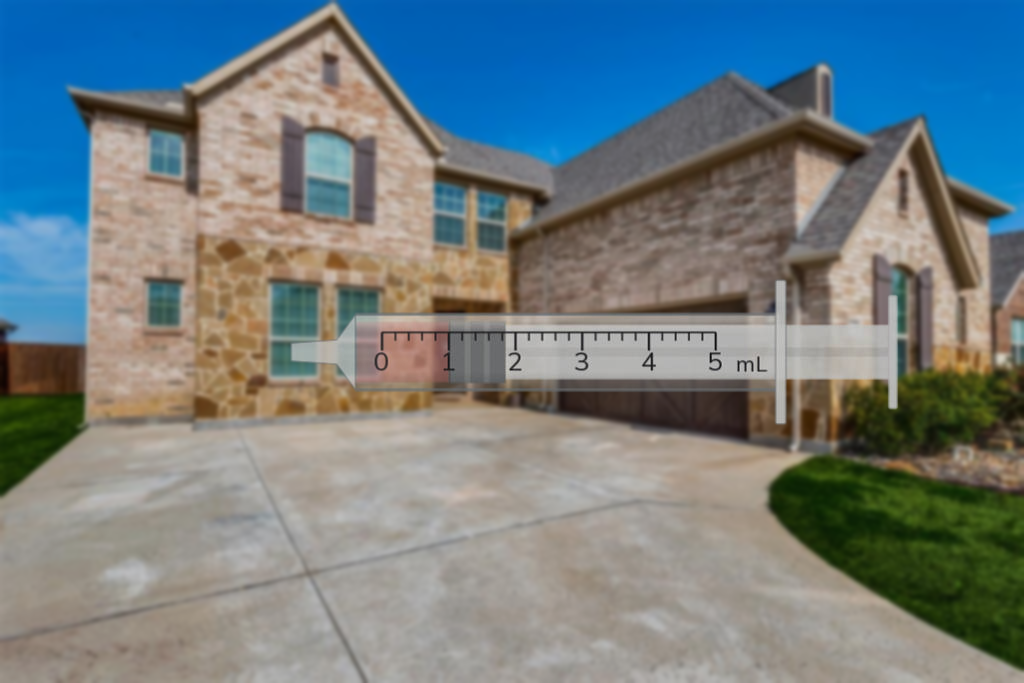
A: 1 mL
